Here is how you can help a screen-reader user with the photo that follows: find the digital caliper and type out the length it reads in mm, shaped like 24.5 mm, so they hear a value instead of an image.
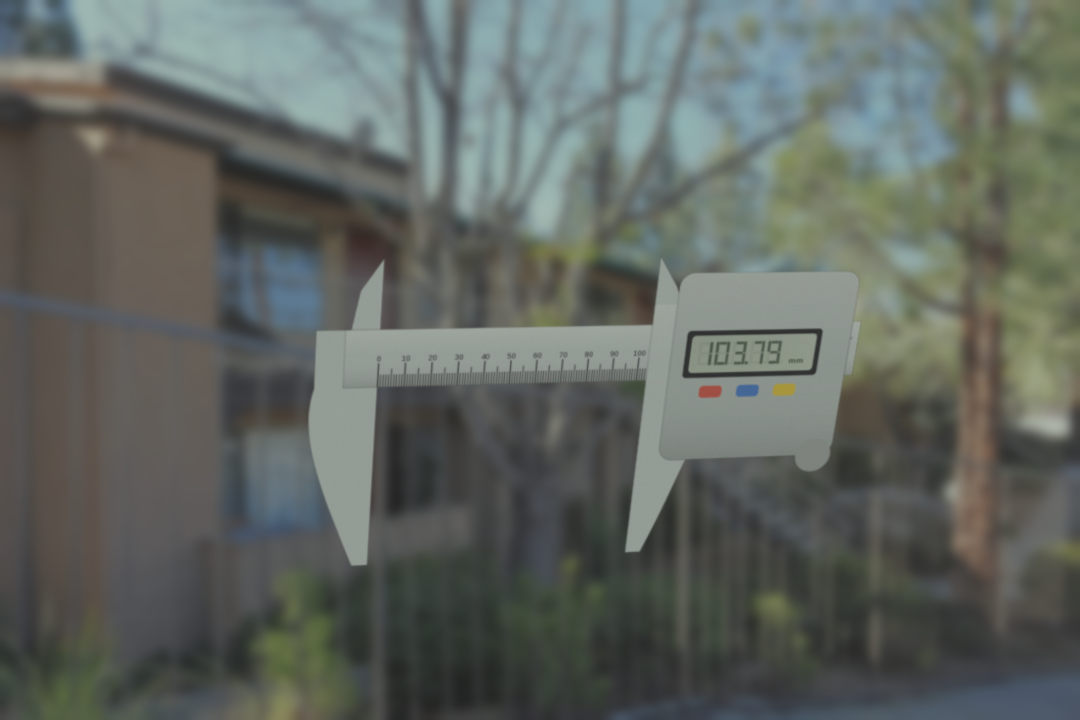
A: 103.79 mm
